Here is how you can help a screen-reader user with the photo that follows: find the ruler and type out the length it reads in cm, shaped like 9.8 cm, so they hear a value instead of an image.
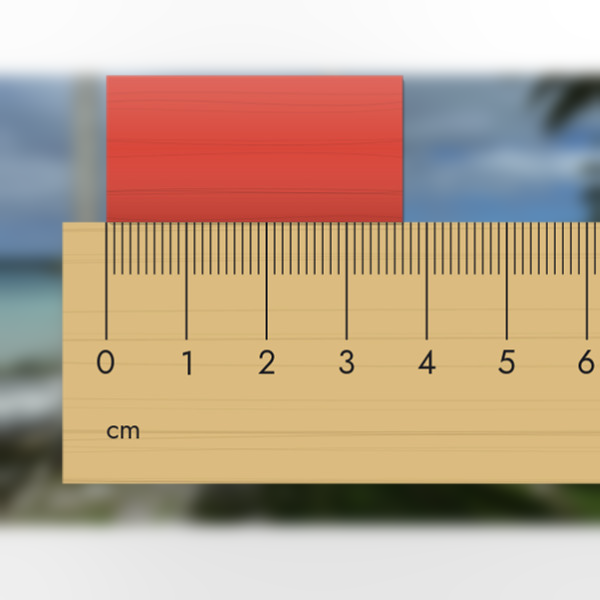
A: 3.7 cm
